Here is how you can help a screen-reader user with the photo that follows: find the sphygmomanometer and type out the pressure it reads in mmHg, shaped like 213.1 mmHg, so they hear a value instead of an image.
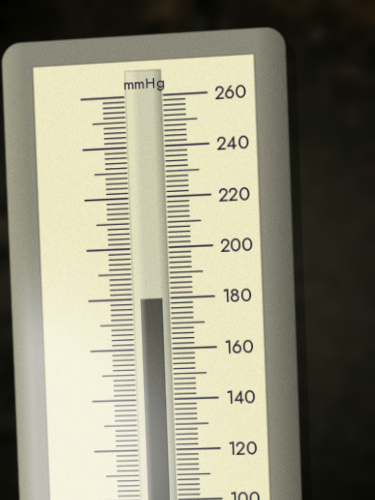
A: 180 mmHg
